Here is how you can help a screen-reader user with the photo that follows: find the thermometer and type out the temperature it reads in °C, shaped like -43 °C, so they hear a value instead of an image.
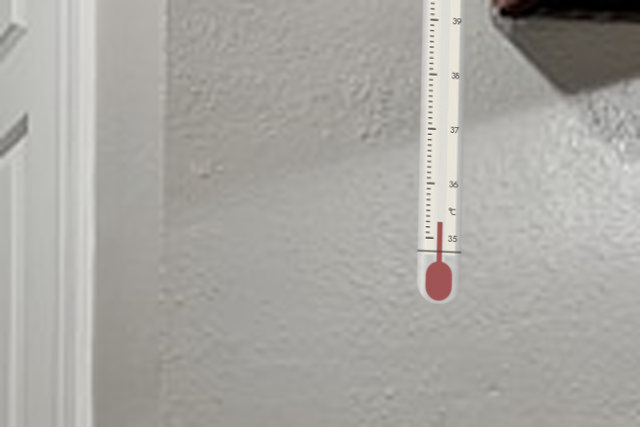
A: 35.3 °C
